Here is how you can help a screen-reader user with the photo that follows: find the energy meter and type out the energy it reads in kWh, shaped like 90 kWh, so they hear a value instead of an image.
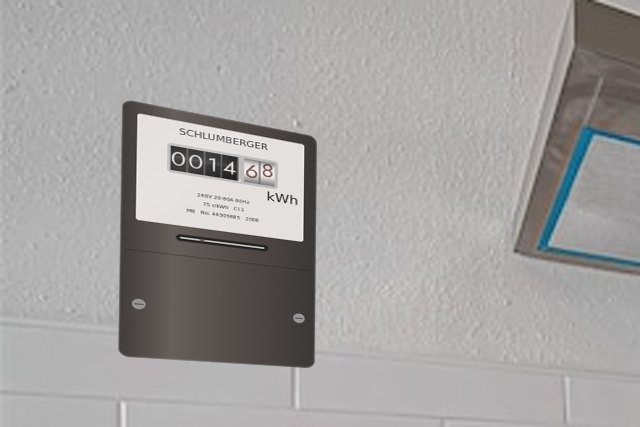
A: 14.68 kWh
